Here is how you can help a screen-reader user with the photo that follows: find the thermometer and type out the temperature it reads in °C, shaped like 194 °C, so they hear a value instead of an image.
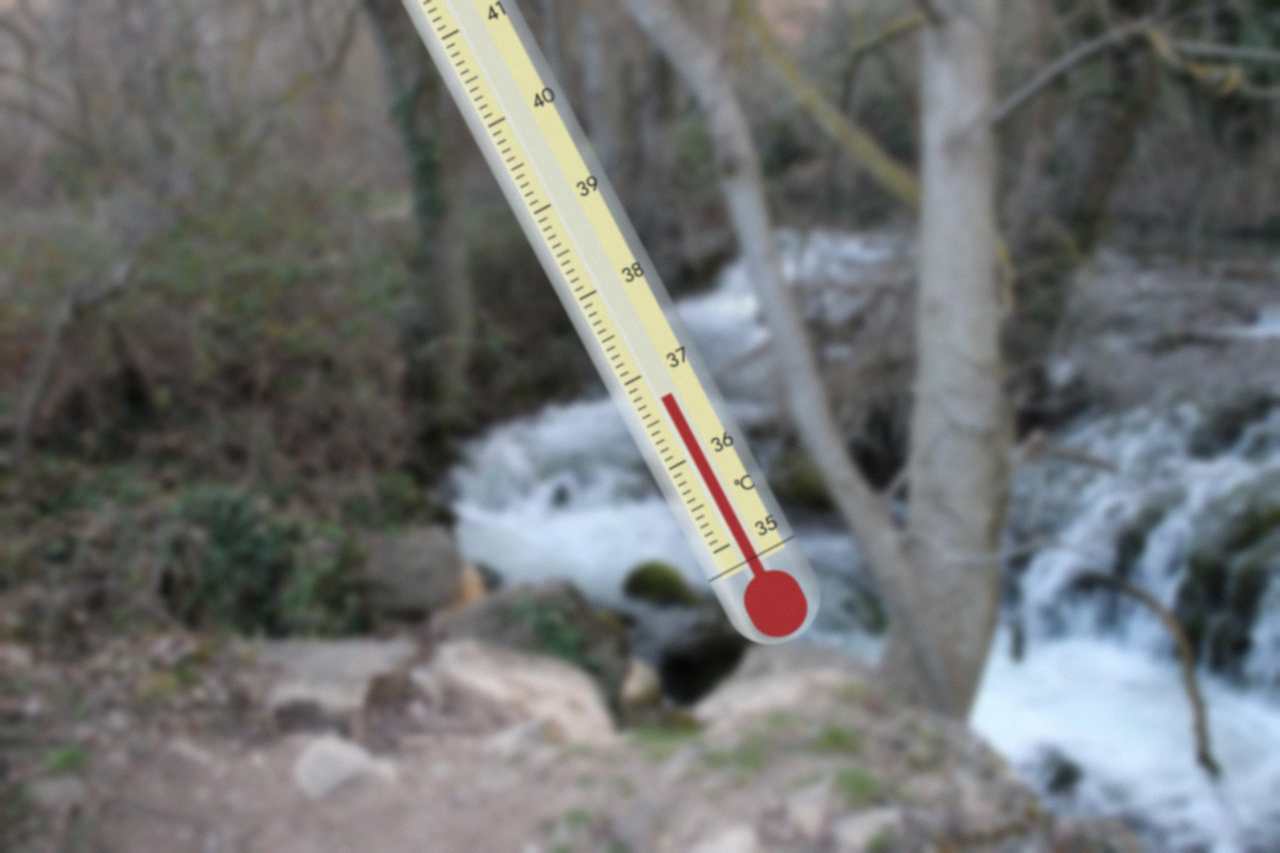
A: 36.7 °C
